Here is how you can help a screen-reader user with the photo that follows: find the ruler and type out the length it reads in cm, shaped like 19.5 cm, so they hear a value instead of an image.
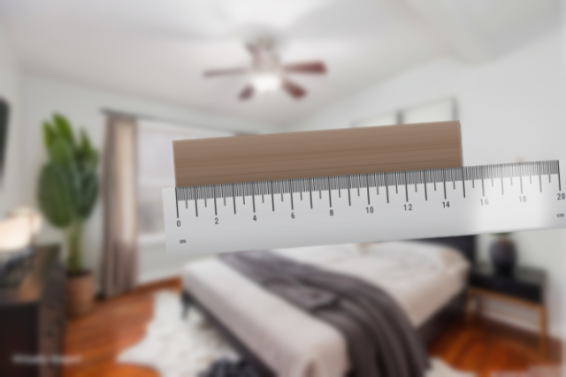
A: 15 cm
